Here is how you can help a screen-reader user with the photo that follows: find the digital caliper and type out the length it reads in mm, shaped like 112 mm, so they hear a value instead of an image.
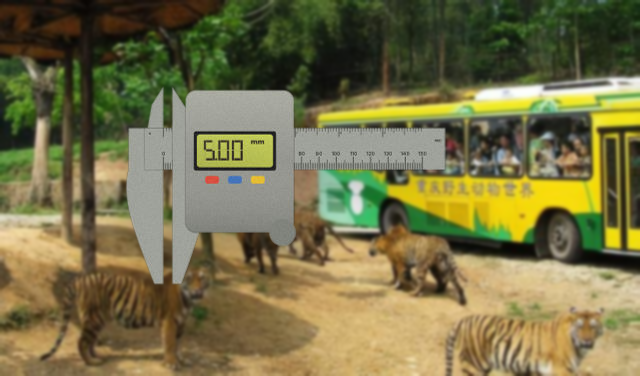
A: 5.00 mm
